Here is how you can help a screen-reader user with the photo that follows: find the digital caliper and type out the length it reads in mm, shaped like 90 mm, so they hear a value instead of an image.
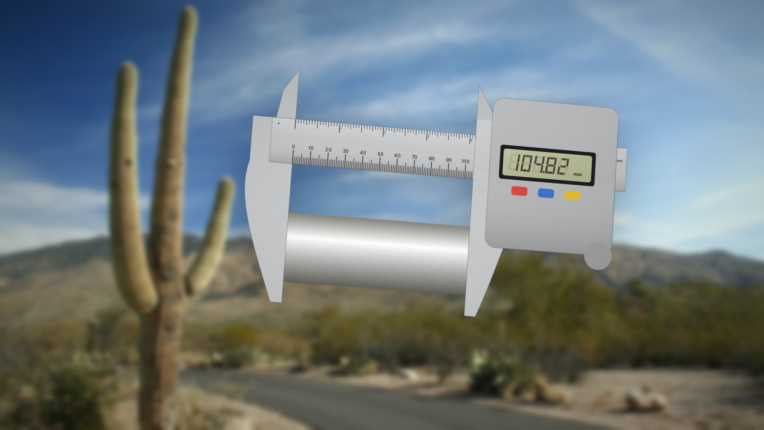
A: 104.82 mm
